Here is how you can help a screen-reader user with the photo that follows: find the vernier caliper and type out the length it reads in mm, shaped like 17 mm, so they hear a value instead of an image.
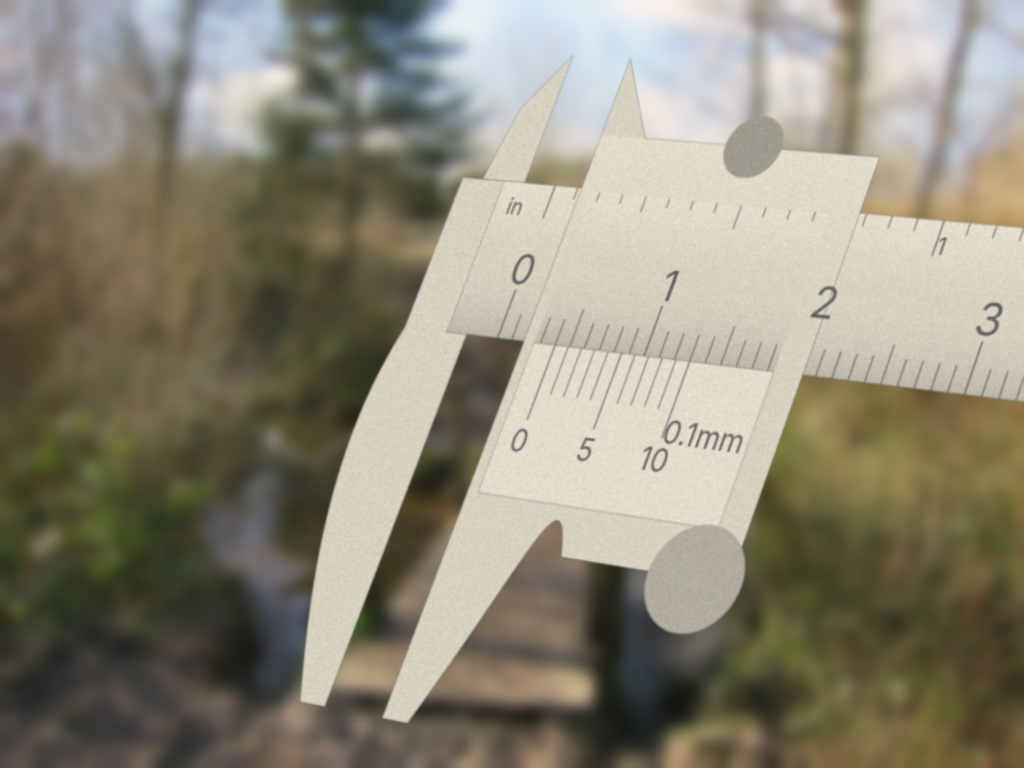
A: 4.0 mm
